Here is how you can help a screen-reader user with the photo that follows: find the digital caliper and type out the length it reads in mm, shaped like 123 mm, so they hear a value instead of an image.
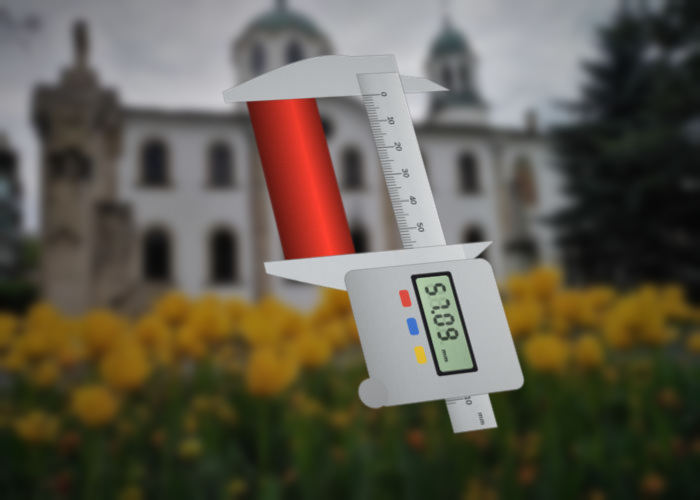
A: 57.09 mm
